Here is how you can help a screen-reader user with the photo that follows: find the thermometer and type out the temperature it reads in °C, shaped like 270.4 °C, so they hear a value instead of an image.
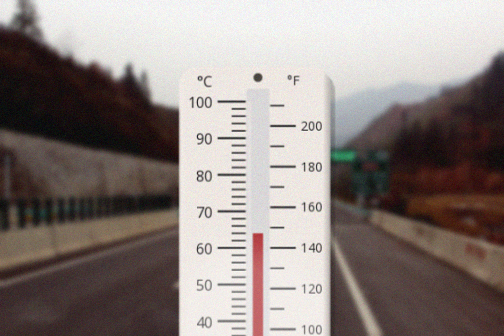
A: 64 °C
